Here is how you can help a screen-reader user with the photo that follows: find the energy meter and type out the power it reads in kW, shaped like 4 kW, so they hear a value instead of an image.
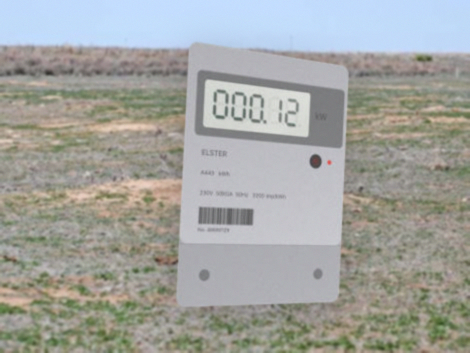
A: 0.12 kW
